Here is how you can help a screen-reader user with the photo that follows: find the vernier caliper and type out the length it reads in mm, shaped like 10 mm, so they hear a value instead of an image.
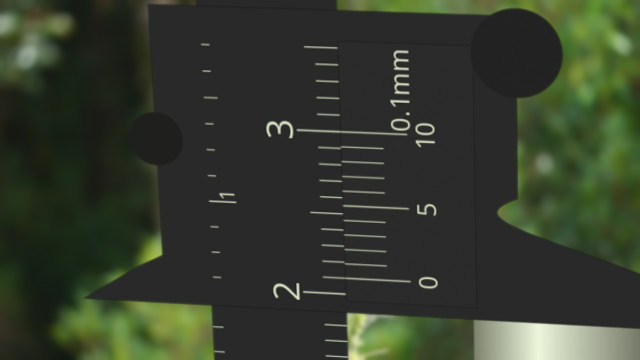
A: 21.0 mm
